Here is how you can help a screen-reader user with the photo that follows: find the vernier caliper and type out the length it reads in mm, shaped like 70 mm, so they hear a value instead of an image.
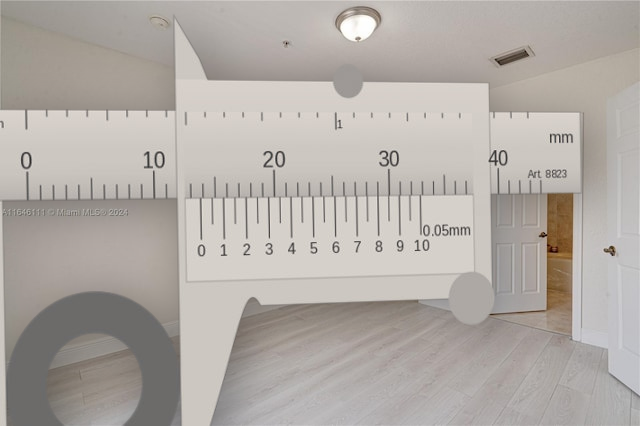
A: 13.8 mm
